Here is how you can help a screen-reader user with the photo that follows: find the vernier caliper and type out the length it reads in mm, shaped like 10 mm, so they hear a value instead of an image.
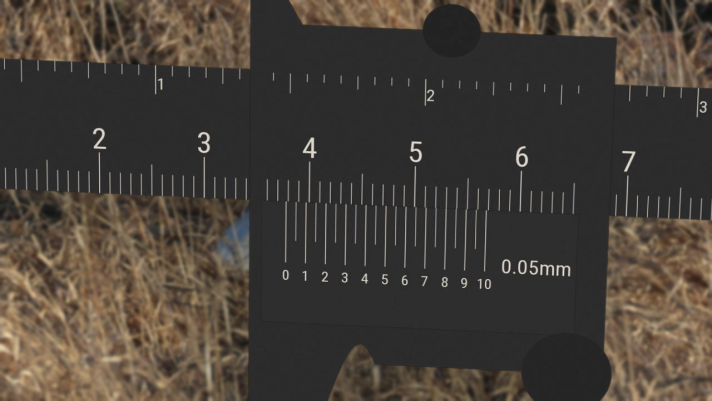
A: 37.8 mm
